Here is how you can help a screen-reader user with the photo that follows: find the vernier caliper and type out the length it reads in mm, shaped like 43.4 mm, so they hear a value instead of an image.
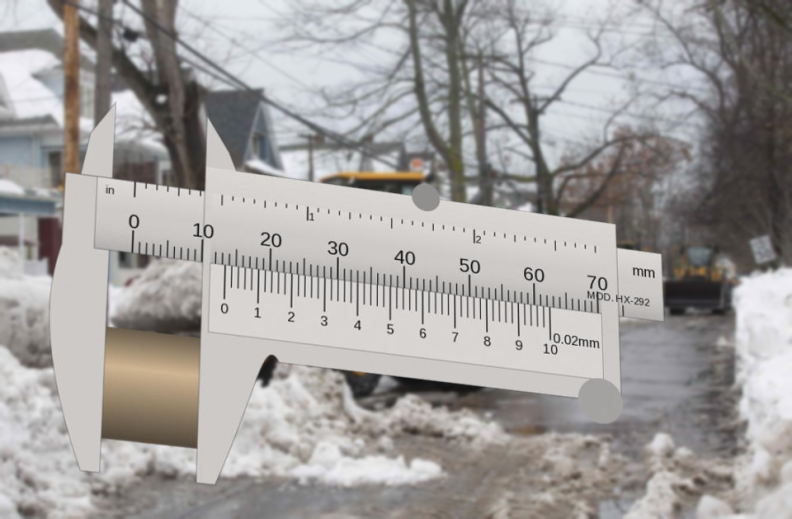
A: 13.4 mm
